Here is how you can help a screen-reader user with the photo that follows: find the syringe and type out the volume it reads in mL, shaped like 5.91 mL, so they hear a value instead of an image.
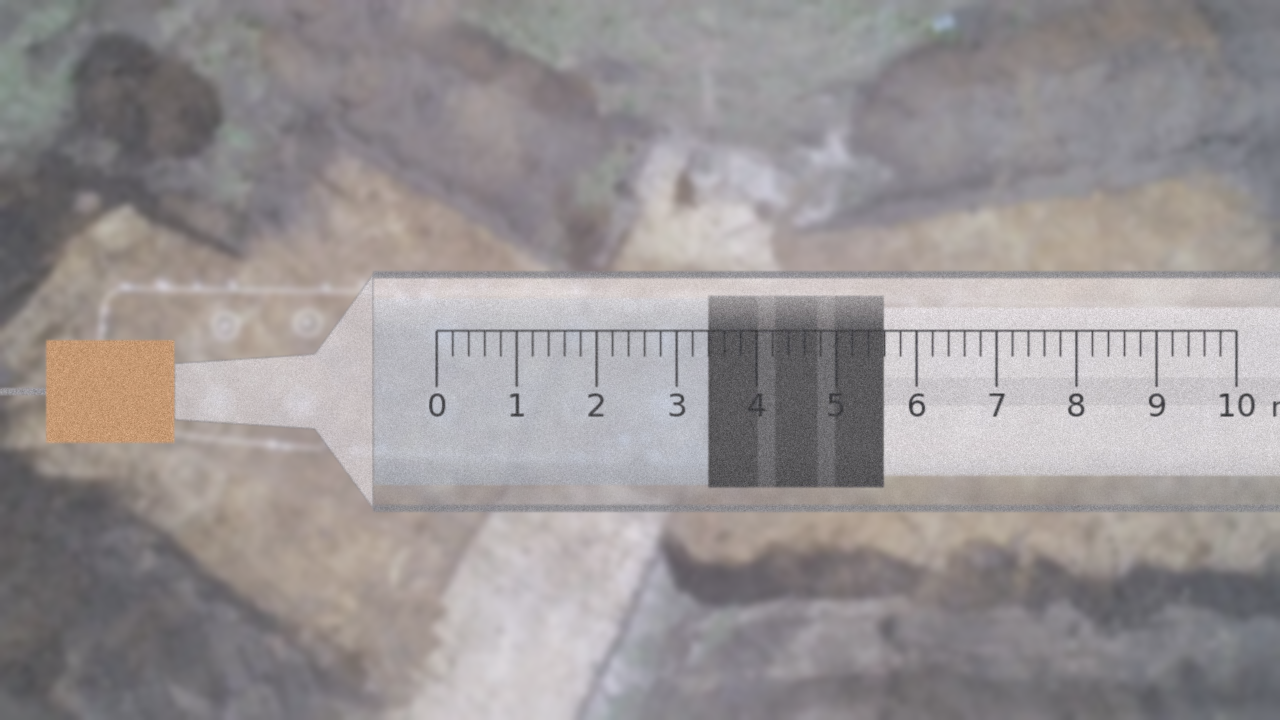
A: 3.4 mL
